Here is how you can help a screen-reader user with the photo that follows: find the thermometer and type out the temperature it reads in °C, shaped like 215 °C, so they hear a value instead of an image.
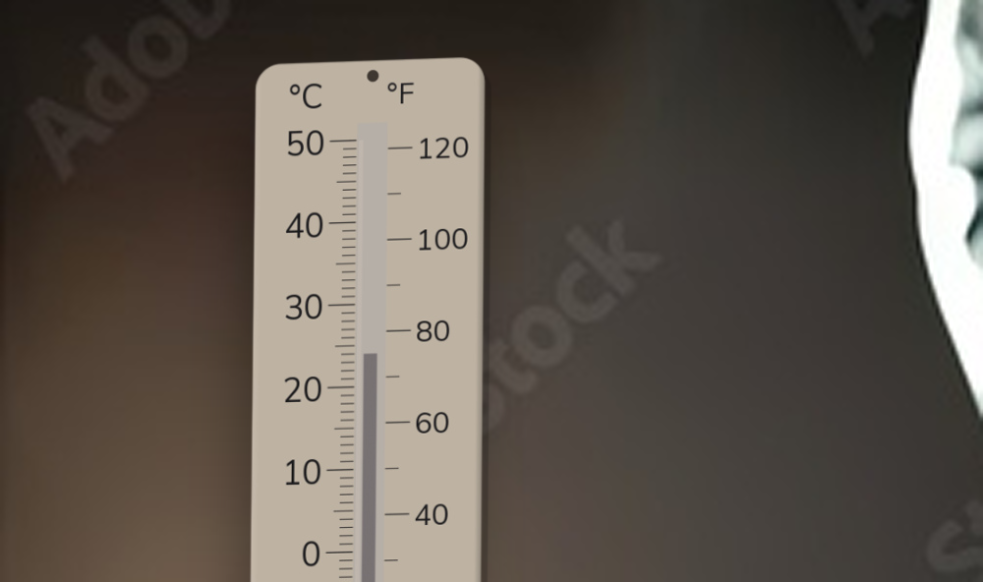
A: 24 °C
